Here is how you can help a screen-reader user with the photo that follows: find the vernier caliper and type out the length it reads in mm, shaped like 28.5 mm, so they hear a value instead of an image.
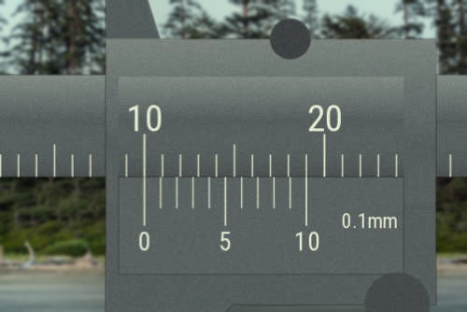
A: 10.0 mm
